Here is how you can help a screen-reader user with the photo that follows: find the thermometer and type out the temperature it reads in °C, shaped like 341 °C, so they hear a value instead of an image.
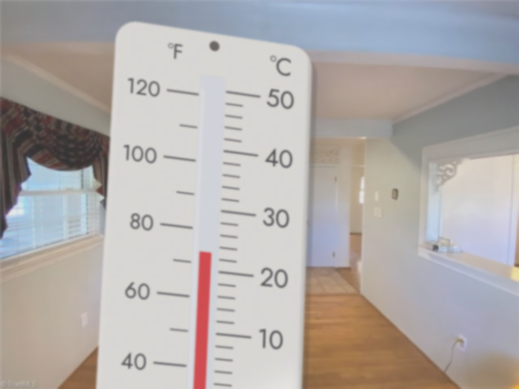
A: 23 °C
